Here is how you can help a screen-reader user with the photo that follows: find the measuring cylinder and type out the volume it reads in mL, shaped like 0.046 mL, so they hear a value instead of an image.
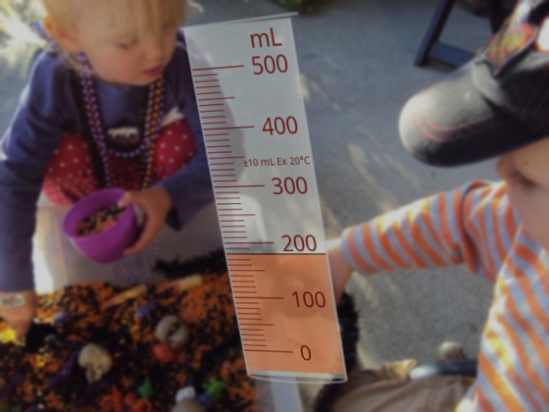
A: 180 mL
